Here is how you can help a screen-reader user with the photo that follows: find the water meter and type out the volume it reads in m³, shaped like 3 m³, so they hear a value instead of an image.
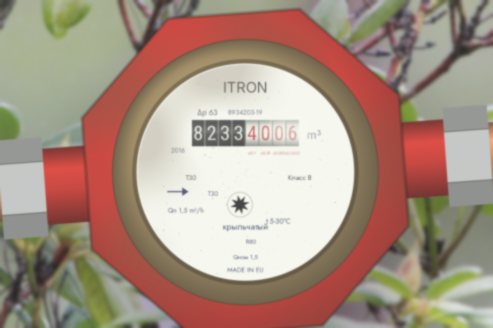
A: 8233.4006 m³
